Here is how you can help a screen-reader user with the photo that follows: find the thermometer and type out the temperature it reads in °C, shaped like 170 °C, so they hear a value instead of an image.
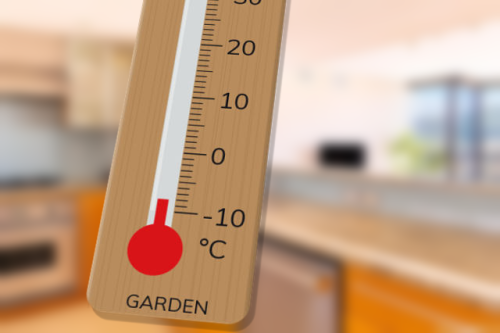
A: -8 °C
